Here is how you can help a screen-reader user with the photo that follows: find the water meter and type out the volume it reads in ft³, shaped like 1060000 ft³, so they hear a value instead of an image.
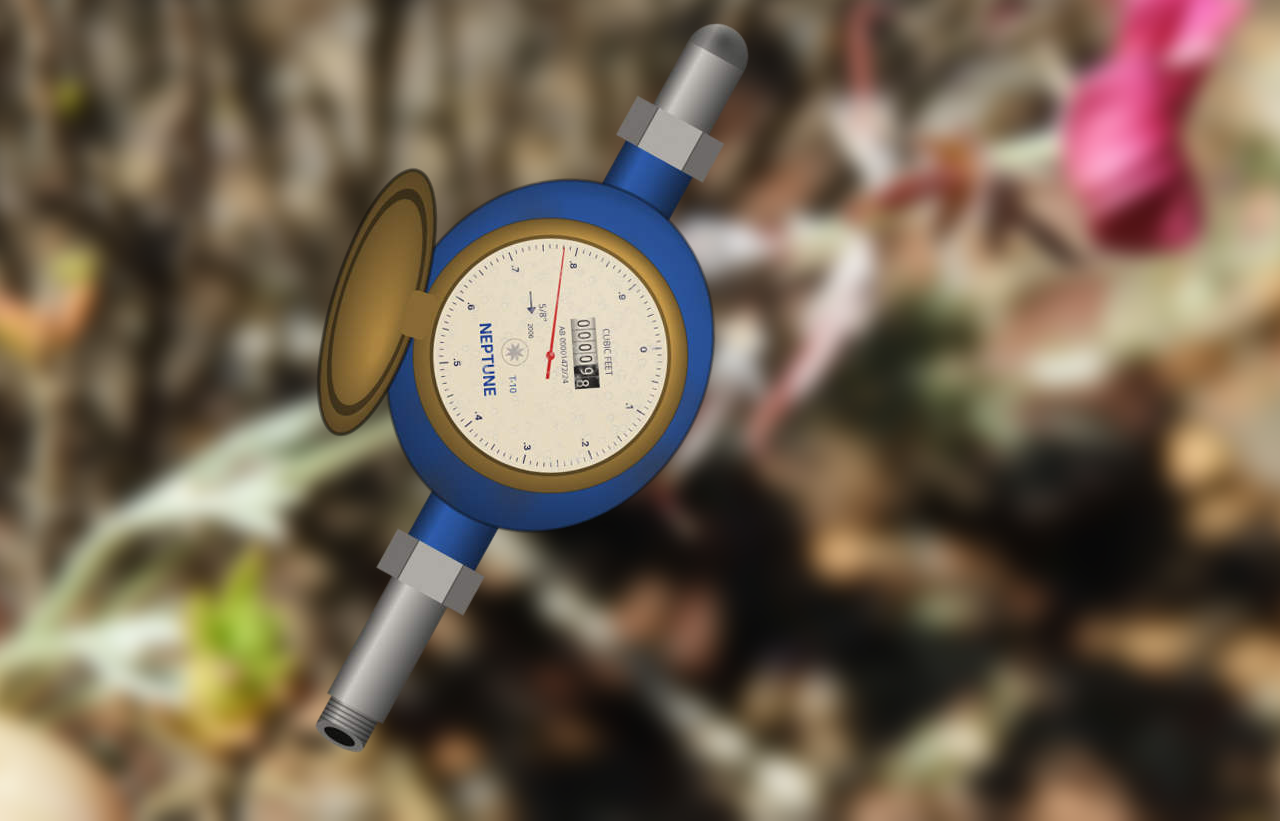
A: 97.78 ft³
